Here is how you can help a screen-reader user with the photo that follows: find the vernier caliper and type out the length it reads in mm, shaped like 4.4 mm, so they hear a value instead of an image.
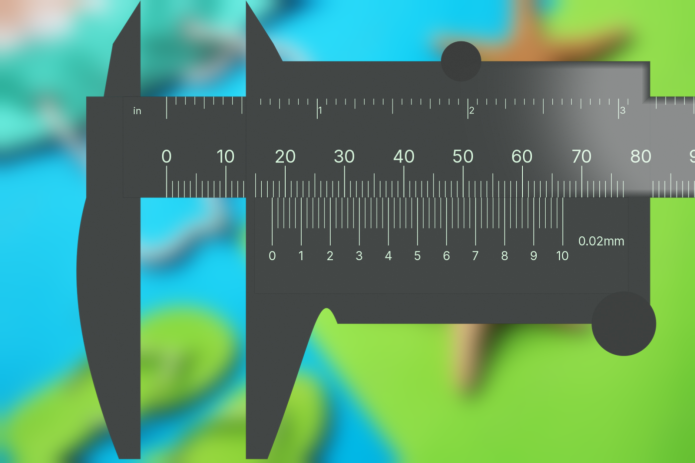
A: 17.8 mm
